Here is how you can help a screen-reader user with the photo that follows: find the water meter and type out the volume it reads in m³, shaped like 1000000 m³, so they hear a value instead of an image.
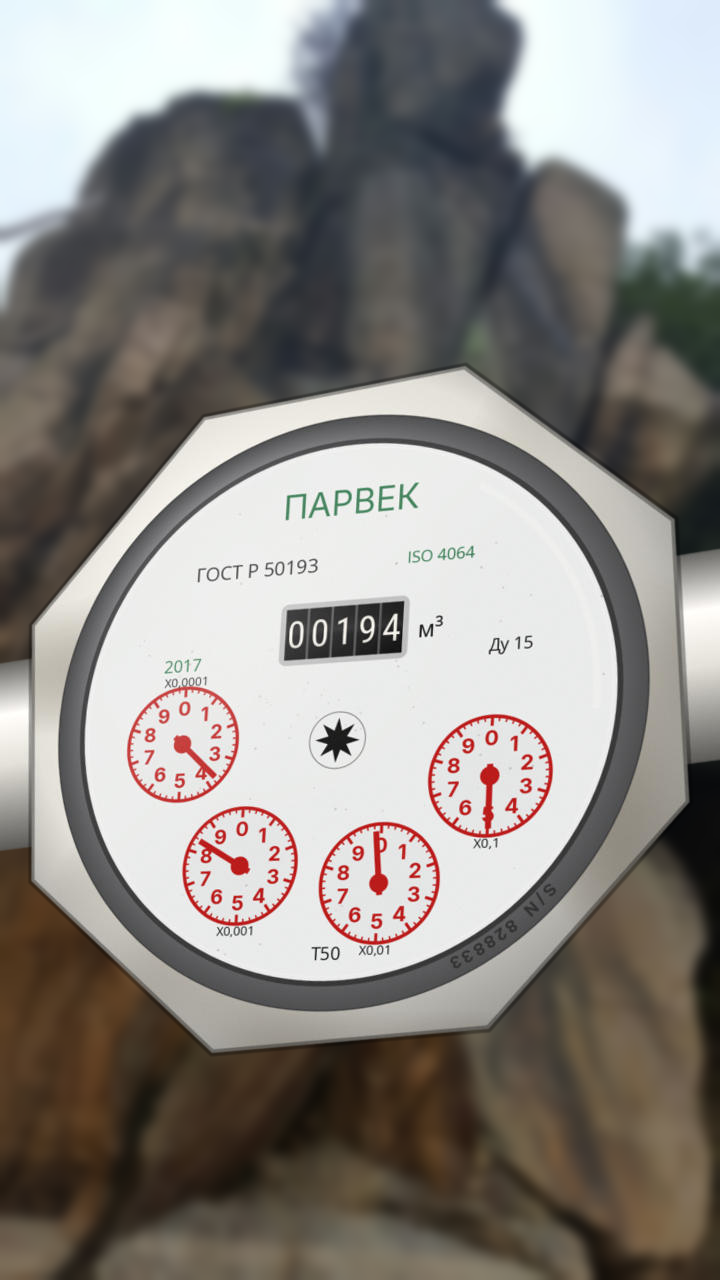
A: 194.4983 m³
